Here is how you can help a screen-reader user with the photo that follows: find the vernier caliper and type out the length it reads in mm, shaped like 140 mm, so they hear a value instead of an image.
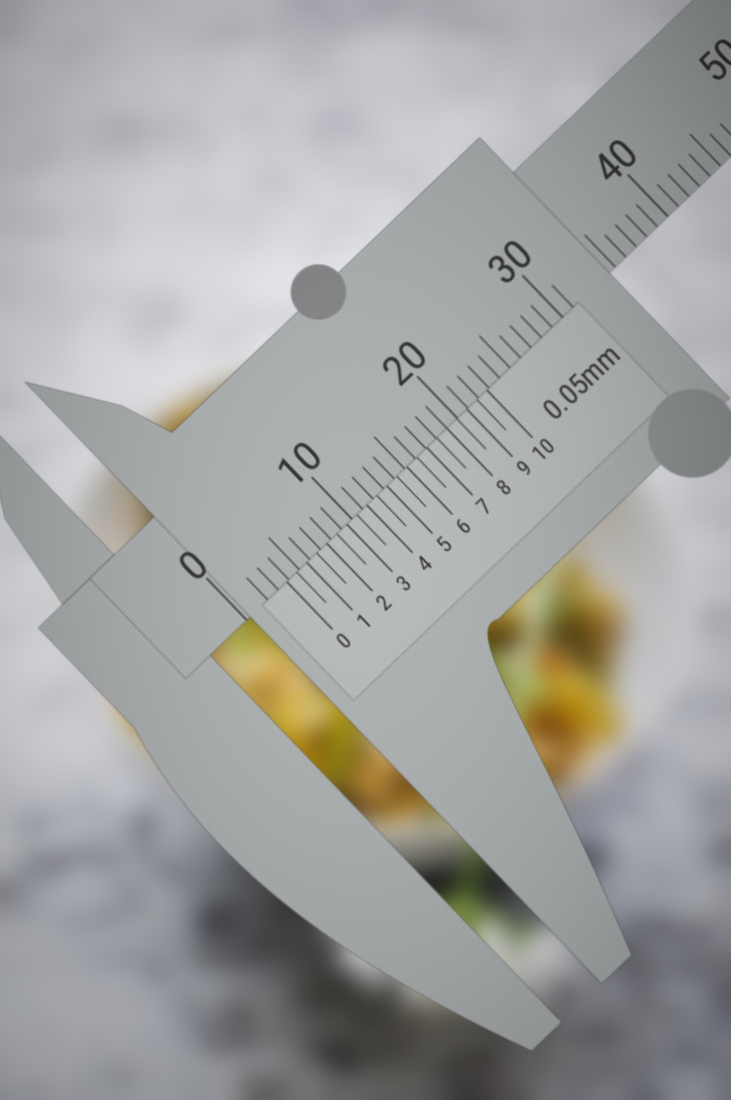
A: 3.8 mm
